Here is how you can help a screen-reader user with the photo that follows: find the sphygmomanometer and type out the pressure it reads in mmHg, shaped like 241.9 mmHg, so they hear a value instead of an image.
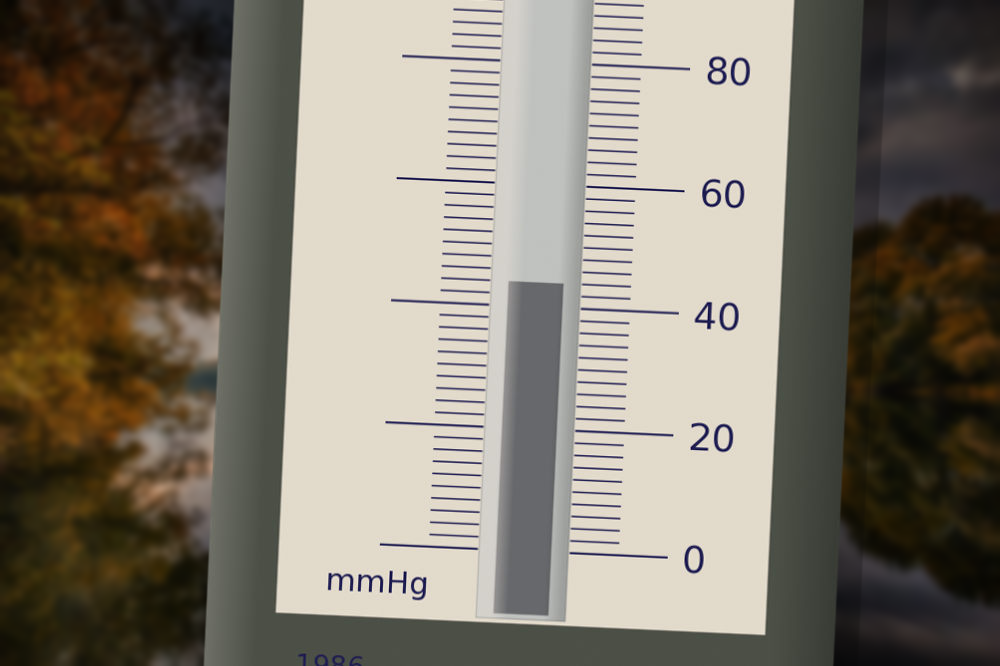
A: 44 mmHg
